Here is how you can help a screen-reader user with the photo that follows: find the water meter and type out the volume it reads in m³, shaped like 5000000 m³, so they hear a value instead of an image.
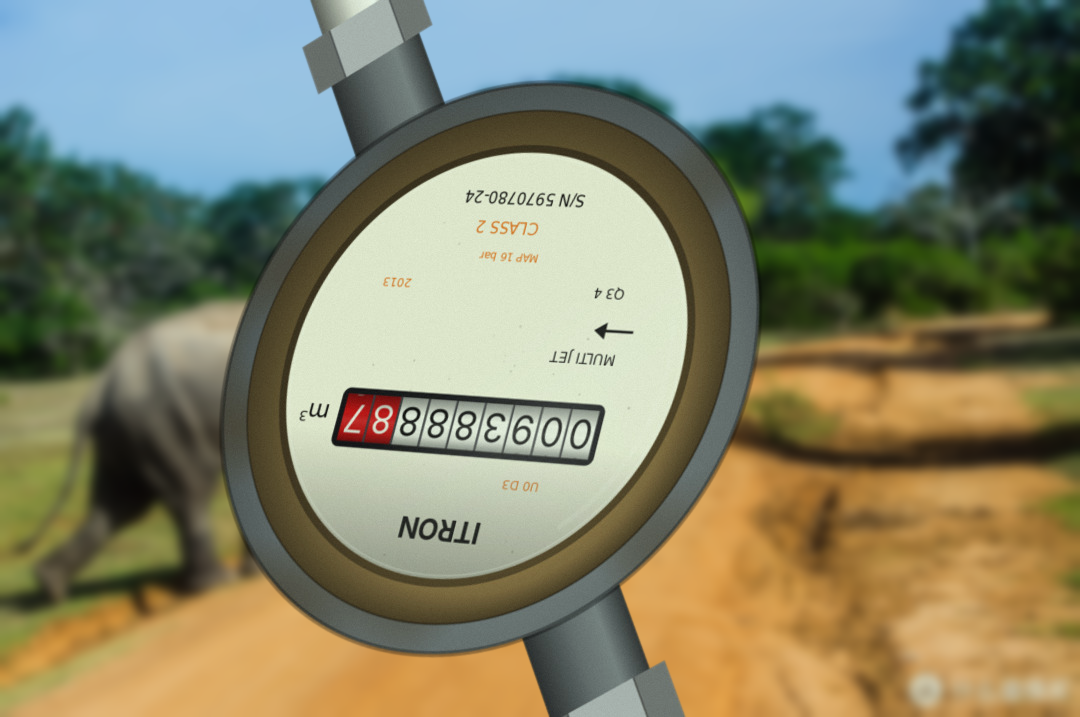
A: 93888.87 m³
